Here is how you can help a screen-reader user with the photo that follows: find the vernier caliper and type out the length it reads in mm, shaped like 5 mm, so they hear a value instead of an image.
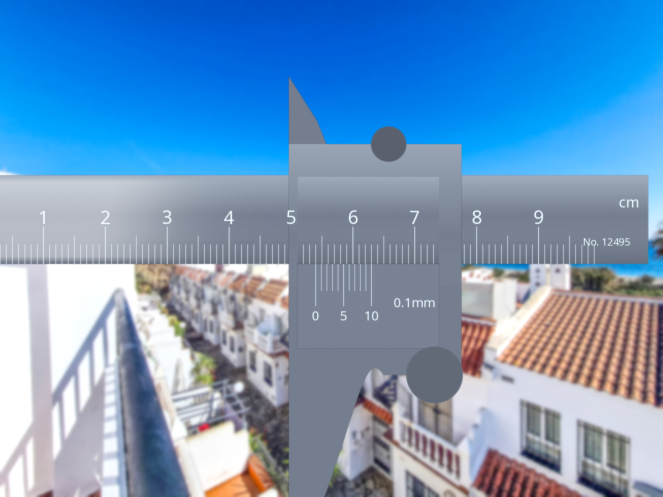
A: 54.0 mm
